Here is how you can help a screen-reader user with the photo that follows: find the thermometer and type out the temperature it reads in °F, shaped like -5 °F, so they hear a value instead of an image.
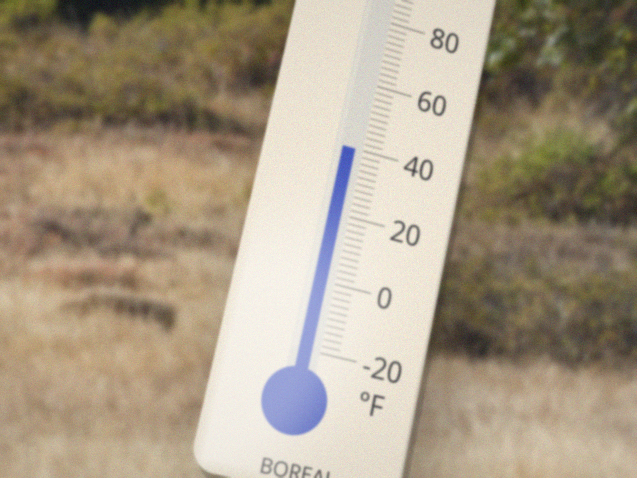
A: 40 °F
